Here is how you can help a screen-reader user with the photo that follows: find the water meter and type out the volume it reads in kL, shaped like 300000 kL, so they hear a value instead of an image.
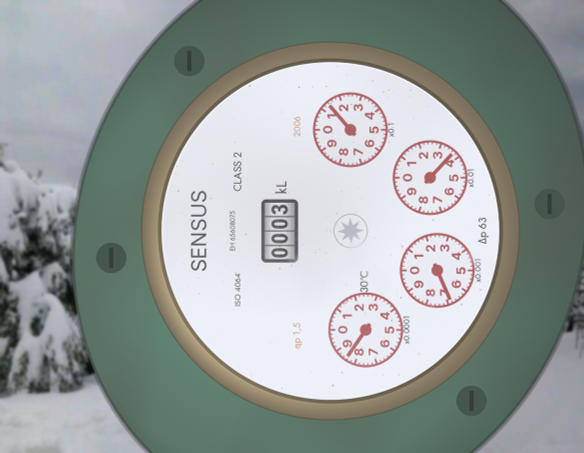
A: 3.1368 kL
